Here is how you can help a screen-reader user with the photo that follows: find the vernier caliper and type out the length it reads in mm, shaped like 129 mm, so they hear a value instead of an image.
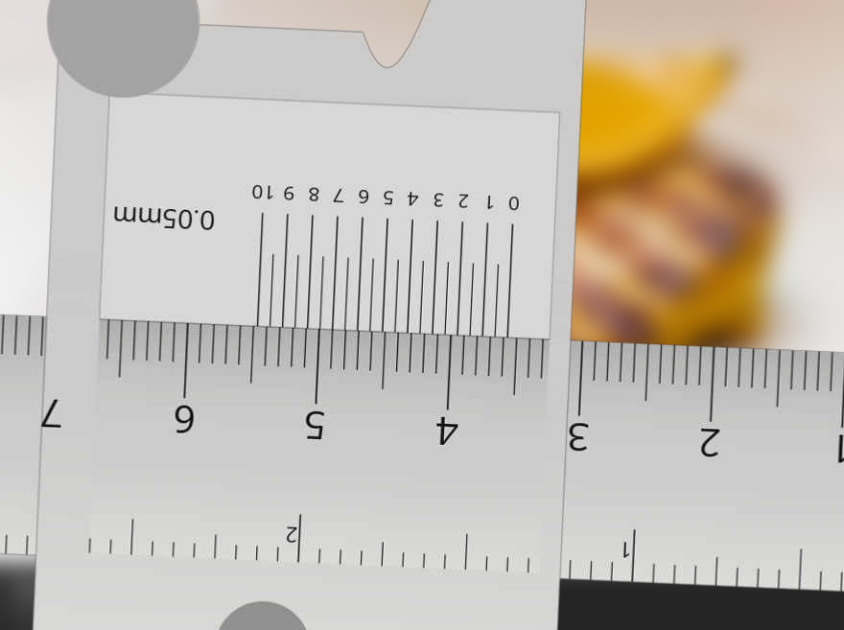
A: 35.7 mm
